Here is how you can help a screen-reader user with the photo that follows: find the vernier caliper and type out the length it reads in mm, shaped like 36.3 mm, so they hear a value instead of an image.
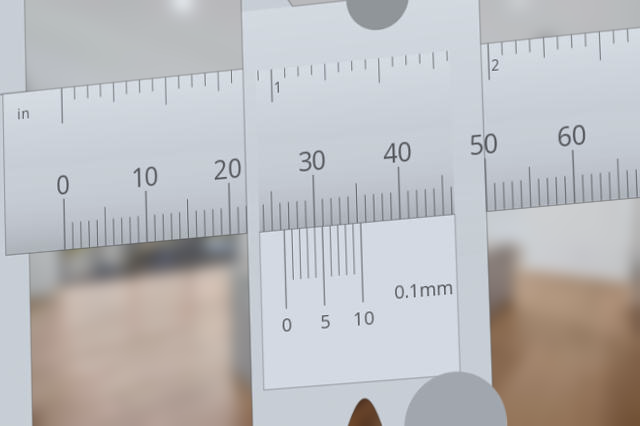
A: 26.4 mm
